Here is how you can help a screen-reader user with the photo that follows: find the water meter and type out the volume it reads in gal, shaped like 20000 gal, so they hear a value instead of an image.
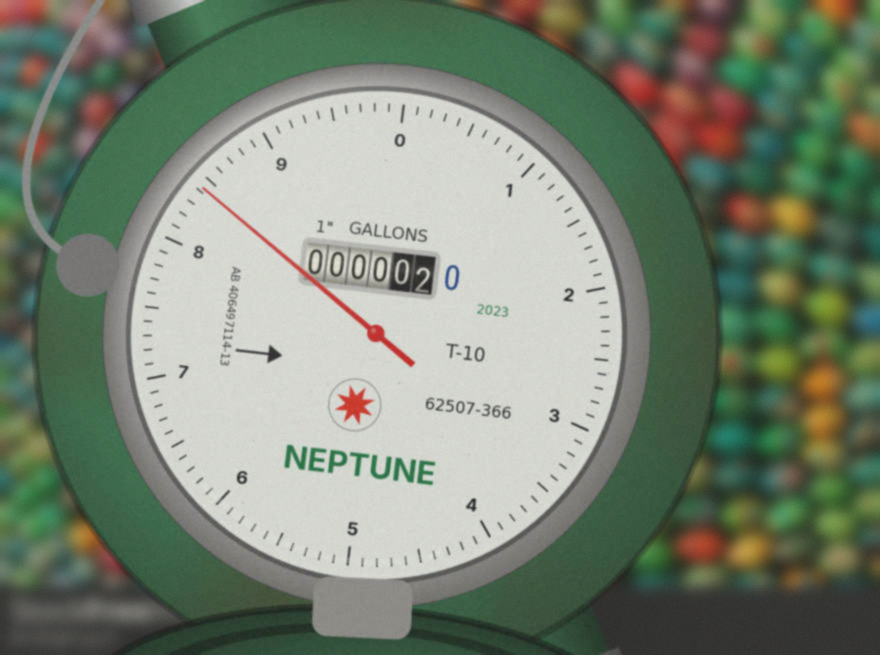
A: 18.4 gal
